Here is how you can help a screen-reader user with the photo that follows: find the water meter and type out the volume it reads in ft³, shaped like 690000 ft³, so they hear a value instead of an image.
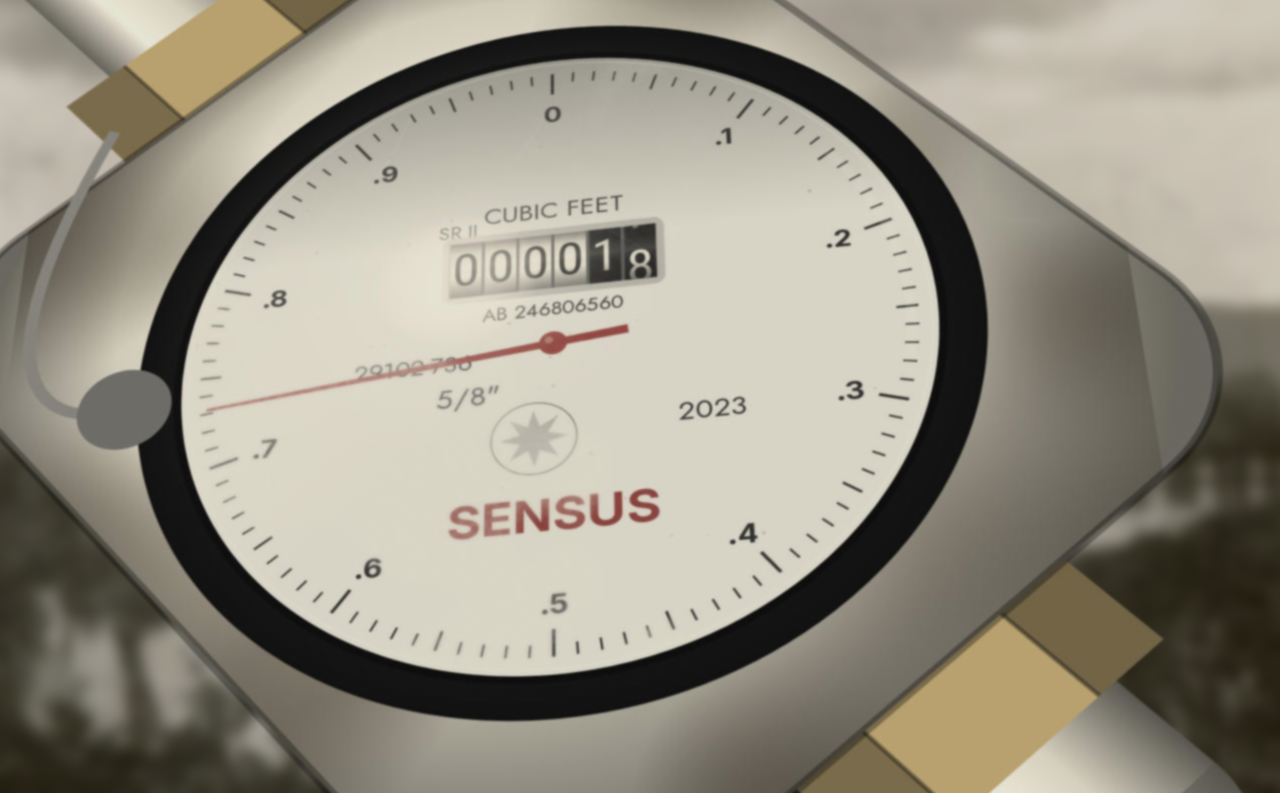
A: 17.73 ft³
